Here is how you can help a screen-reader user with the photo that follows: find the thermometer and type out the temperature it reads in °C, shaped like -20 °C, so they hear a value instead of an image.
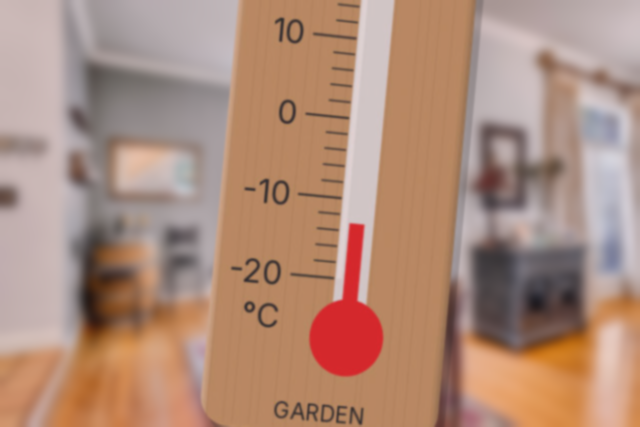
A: -13 °C
